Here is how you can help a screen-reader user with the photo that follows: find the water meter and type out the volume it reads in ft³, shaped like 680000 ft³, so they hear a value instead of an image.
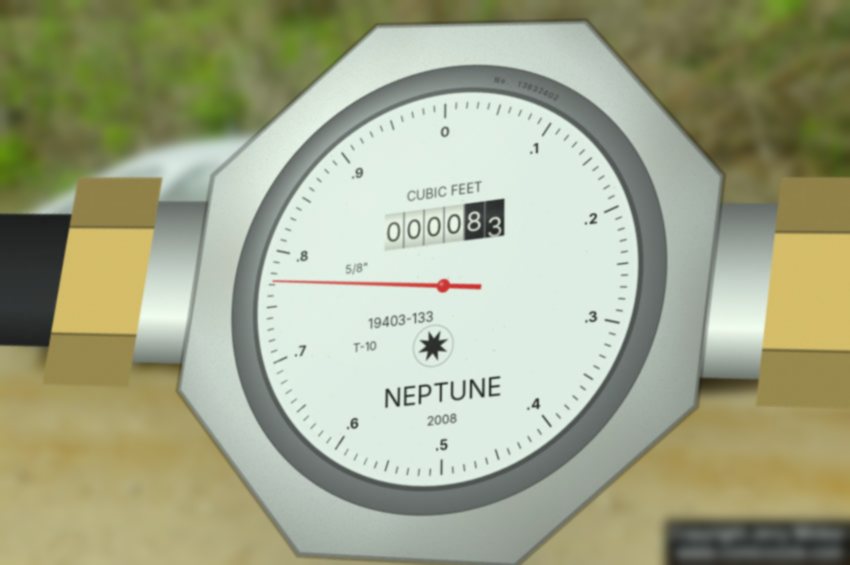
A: 82.77 ft³
